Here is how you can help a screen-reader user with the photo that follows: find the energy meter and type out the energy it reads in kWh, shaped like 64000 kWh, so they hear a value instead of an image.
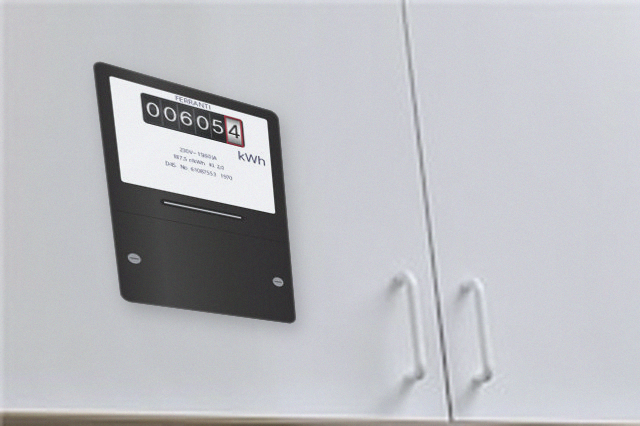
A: 605.4 kWh
